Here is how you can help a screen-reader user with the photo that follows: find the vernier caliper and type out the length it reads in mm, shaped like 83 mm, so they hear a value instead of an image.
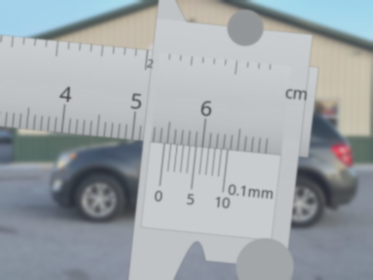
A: 54.6 mm
